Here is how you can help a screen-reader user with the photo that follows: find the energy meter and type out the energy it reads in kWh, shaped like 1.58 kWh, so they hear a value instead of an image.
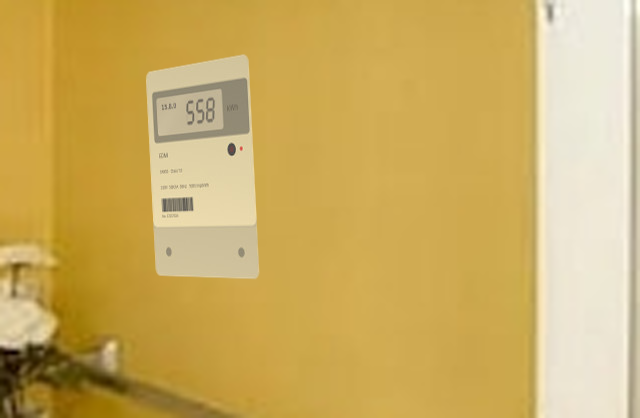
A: 558 kWh
